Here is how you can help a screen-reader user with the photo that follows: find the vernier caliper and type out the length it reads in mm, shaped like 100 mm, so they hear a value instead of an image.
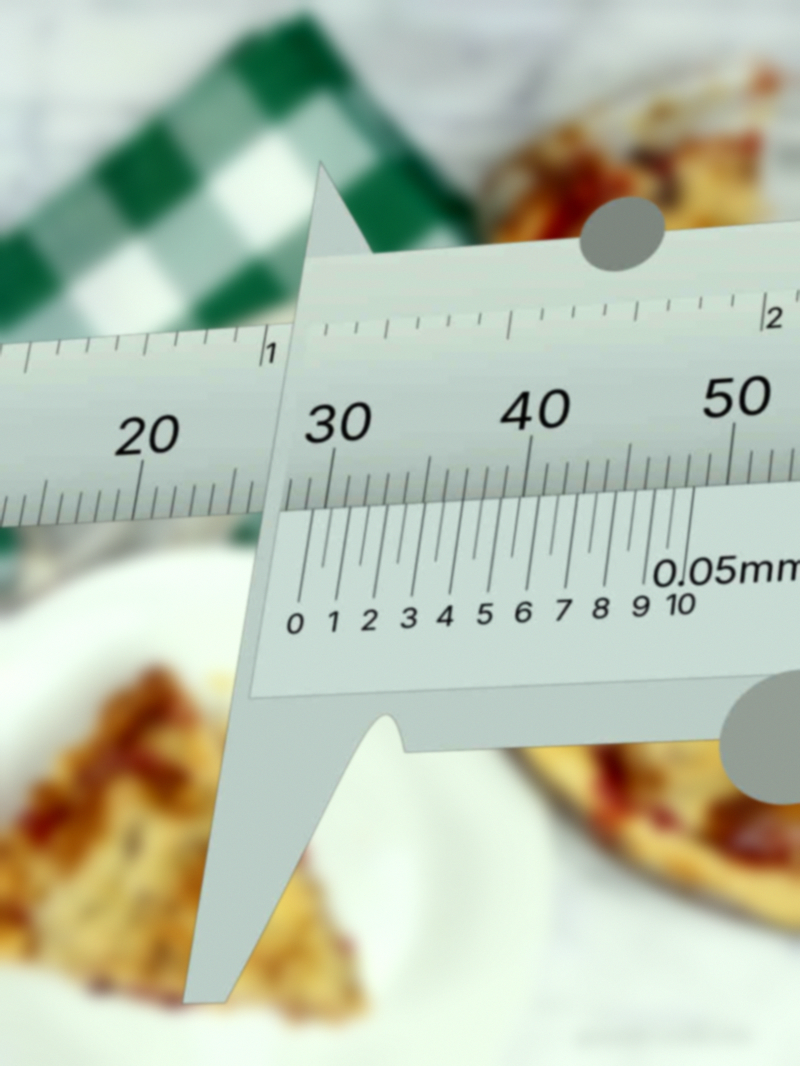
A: 29.4 mm
